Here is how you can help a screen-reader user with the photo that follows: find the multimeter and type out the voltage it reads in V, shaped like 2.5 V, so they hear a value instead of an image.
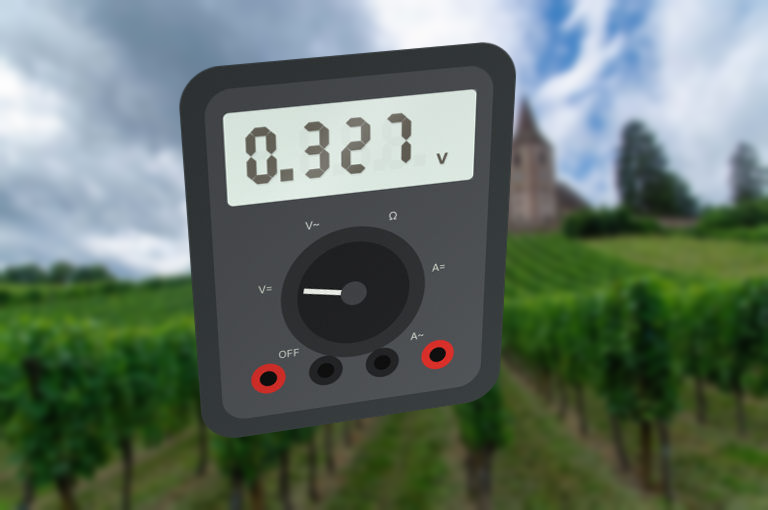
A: 0.327 V
